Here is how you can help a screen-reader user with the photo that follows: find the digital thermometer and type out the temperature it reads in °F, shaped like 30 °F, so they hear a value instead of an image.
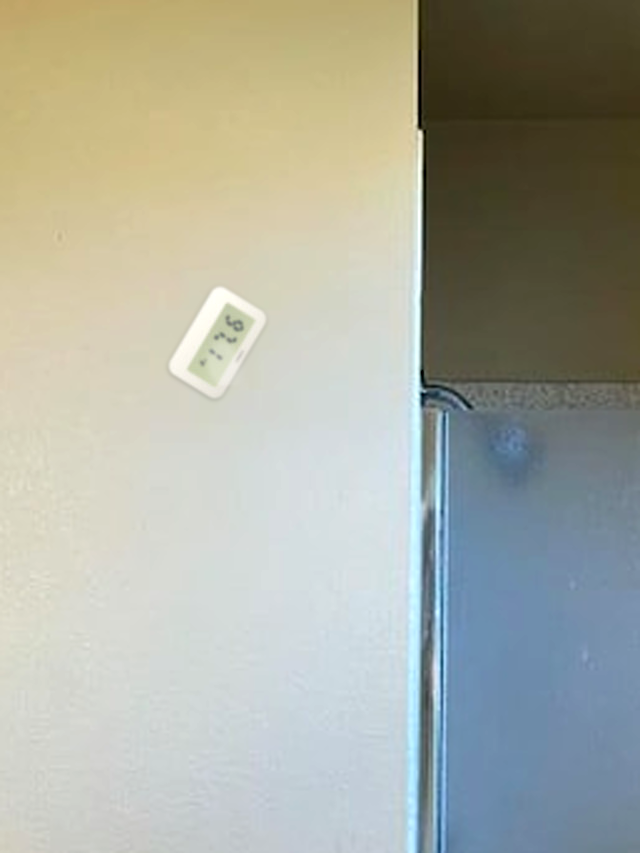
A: 97.1 °F
